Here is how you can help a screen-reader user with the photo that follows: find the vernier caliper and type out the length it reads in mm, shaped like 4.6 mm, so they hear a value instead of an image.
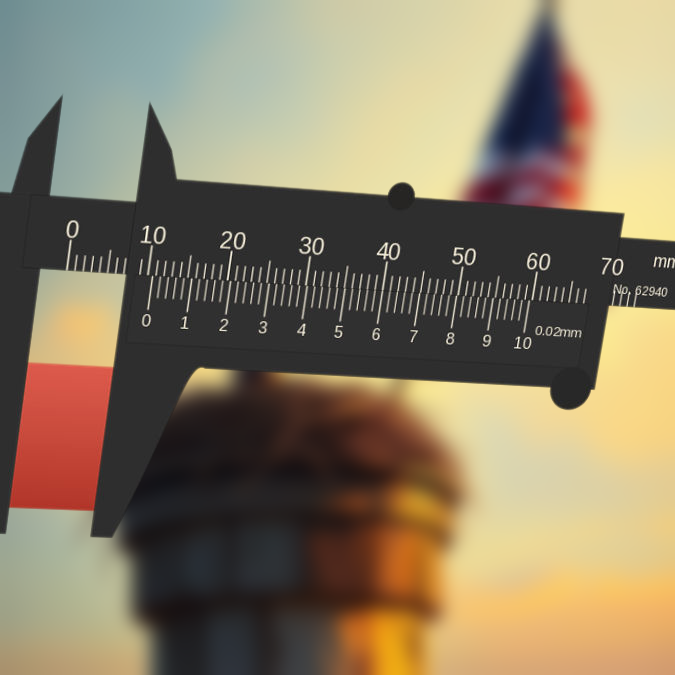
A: 10.6 mm
